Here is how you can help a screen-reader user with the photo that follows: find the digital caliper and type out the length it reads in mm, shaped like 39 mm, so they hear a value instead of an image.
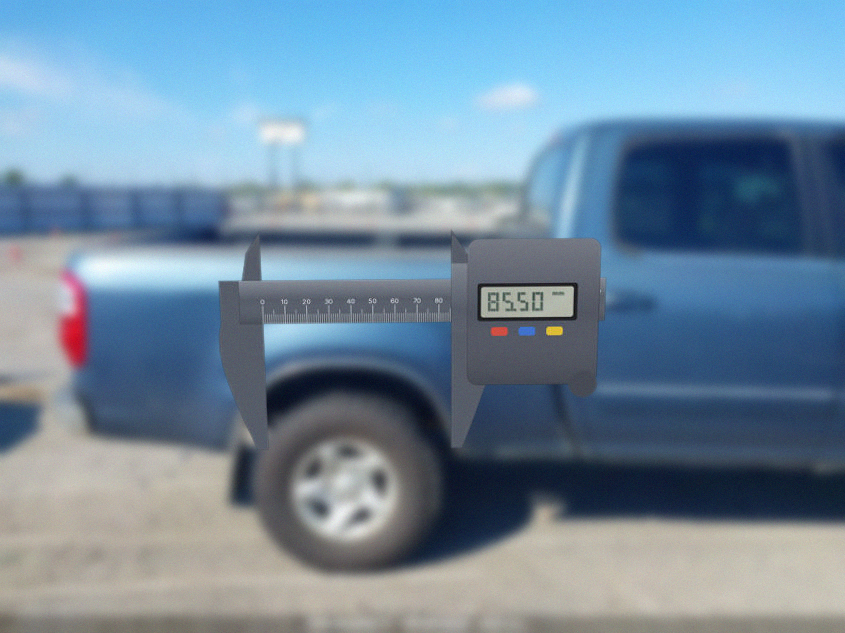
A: 85.50 mm
